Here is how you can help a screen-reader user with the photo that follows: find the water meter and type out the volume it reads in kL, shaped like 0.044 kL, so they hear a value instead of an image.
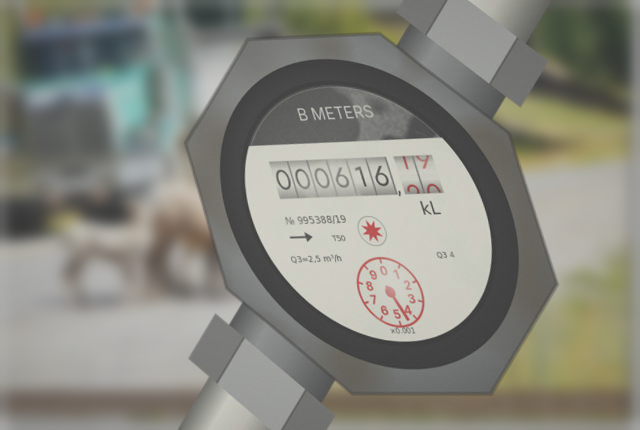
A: 616.194 kL
